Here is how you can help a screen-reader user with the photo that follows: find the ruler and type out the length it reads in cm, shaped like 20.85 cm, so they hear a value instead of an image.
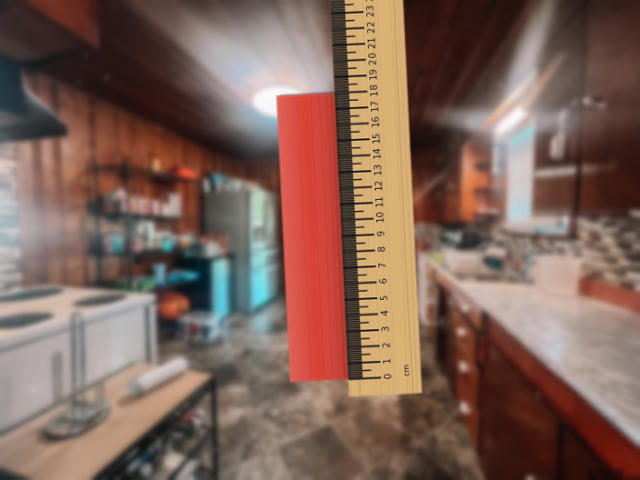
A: 18 cm
